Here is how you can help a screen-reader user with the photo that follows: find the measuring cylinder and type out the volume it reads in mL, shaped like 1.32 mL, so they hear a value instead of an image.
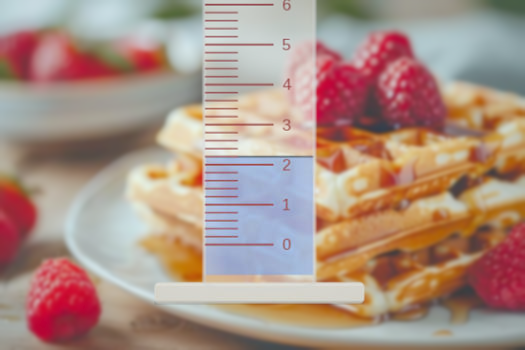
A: 2.2 mL
